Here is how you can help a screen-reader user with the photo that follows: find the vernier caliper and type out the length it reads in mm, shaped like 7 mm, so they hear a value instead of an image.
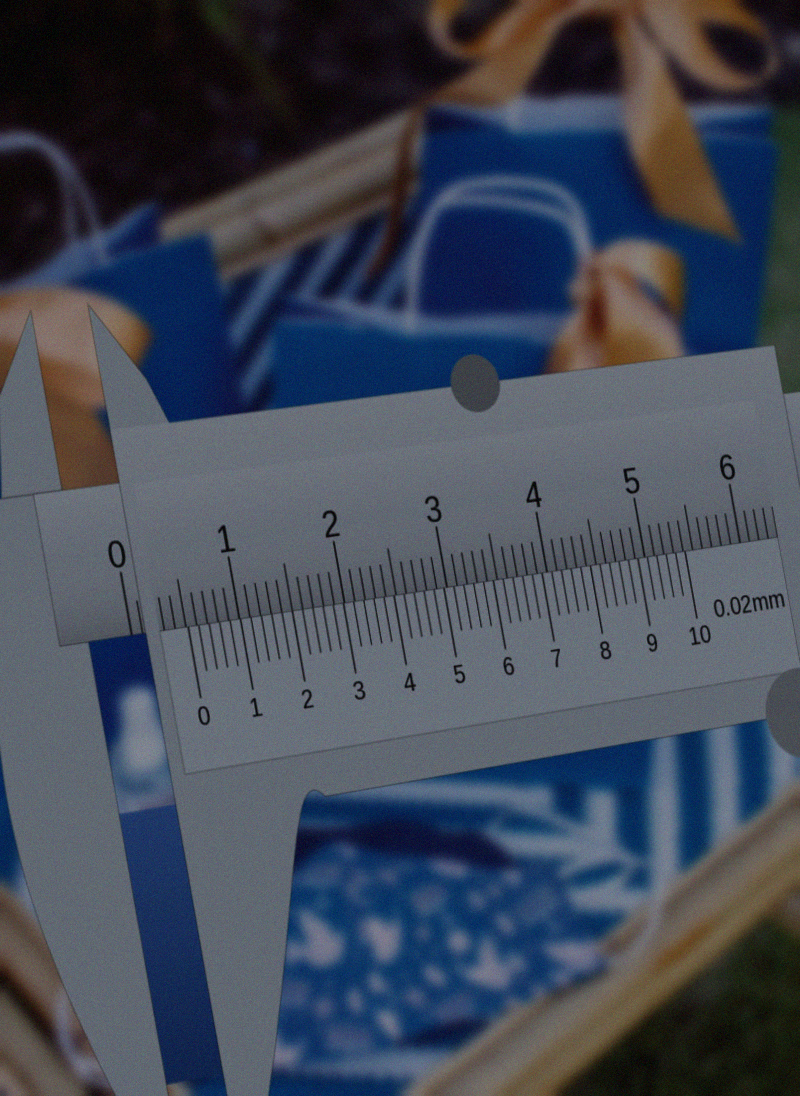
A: 5.2 mm
